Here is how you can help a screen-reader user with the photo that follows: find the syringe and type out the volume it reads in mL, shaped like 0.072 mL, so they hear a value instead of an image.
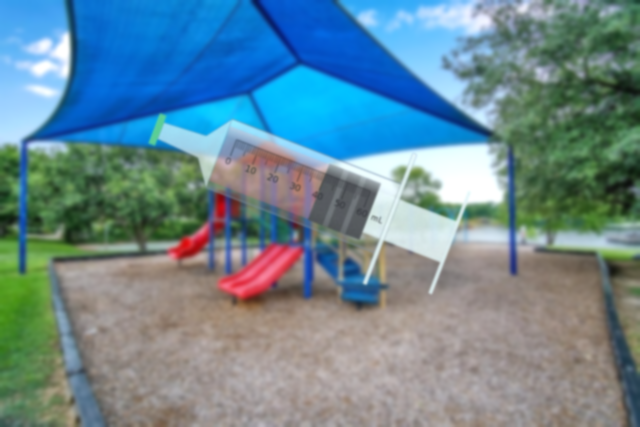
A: 40 mL
